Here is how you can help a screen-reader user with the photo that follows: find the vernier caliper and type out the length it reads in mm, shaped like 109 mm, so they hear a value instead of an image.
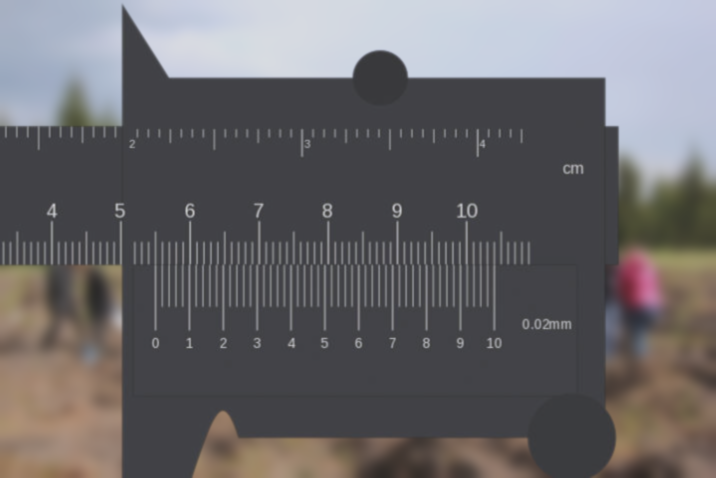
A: 55.0 mm
